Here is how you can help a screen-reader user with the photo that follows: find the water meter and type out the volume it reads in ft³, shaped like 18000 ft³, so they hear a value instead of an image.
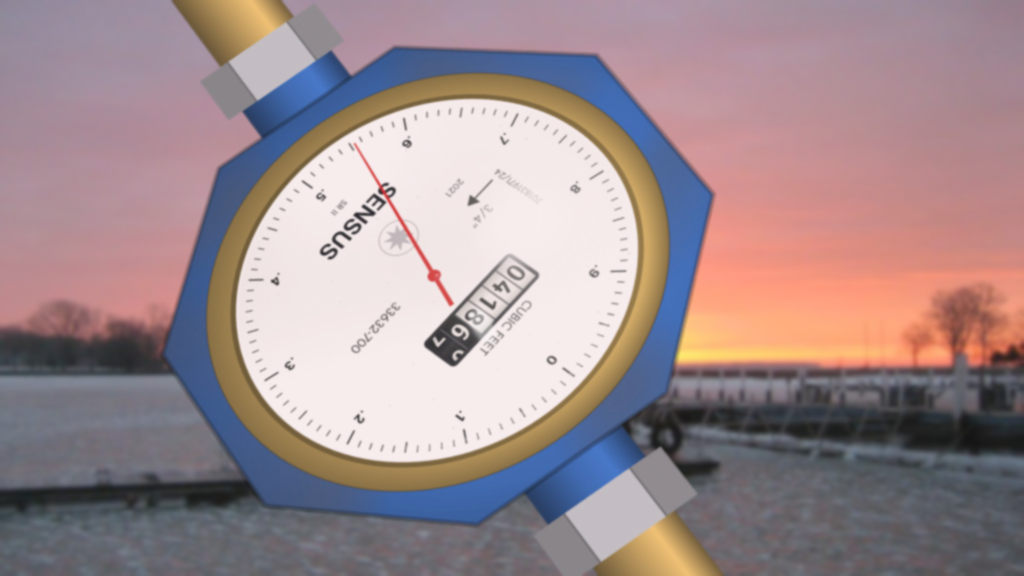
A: 41866.55 ft³
